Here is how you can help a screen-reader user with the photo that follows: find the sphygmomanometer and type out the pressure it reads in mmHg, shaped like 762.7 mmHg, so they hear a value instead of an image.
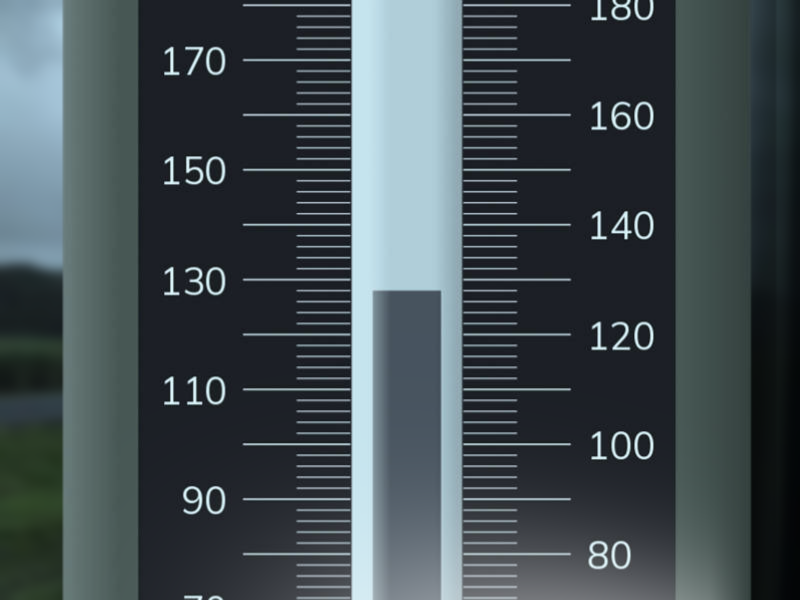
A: 128 mmHg
